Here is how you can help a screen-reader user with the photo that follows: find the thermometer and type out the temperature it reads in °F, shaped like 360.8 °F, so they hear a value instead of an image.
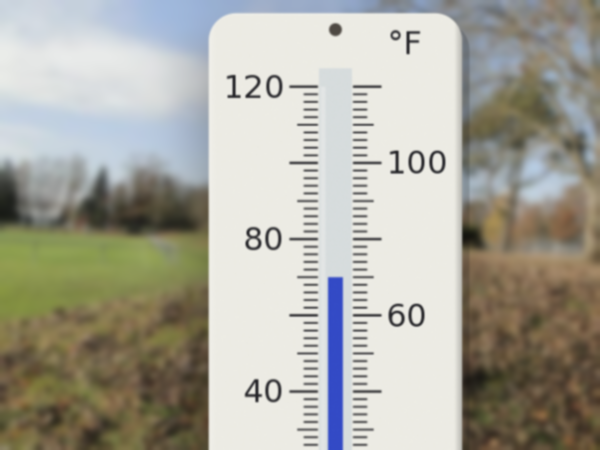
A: 70 °F
